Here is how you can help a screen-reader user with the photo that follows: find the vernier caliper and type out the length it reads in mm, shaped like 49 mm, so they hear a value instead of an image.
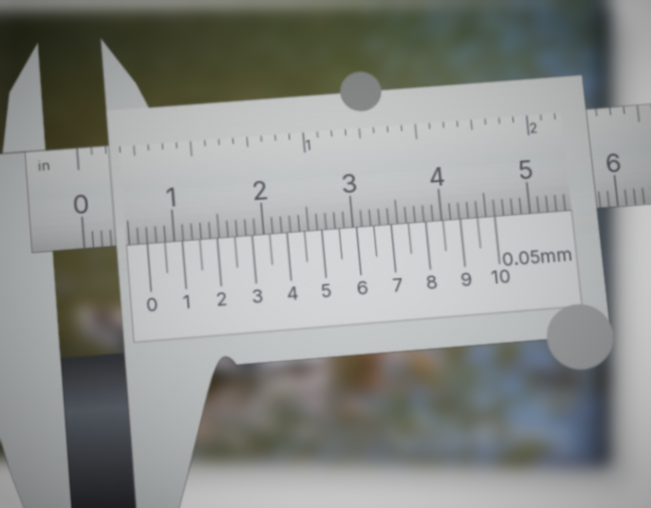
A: 7.0 mm
